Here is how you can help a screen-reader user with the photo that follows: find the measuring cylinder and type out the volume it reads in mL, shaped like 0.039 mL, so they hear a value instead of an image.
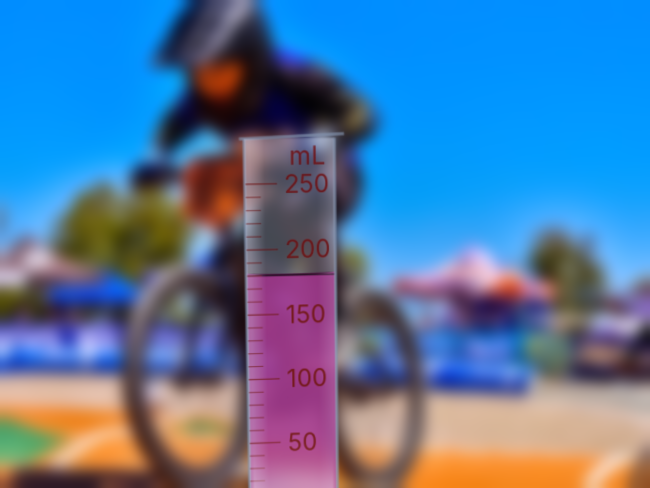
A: 180 mL
